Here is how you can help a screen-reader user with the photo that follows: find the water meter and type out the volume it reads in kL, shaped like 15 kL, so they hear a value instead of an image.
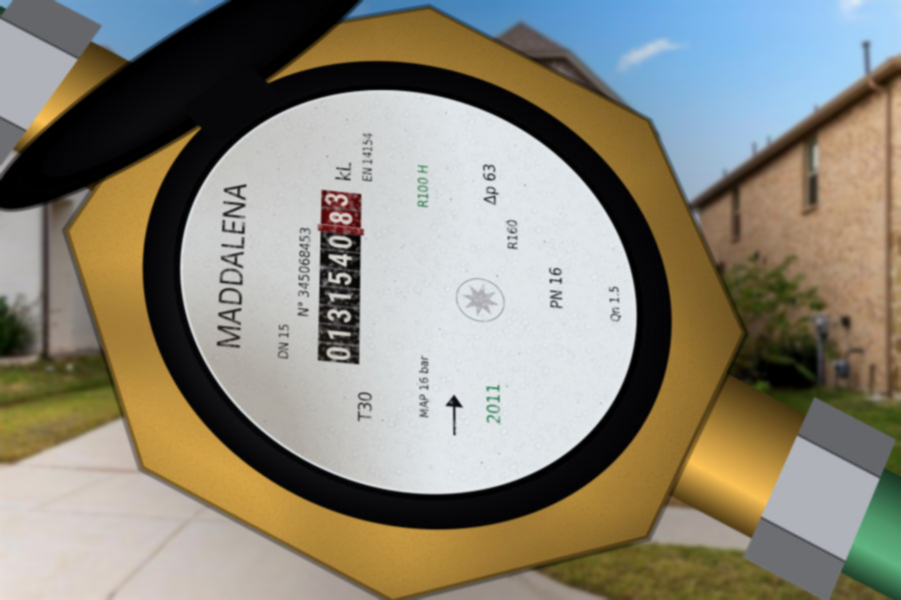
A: 131540.83 kL
